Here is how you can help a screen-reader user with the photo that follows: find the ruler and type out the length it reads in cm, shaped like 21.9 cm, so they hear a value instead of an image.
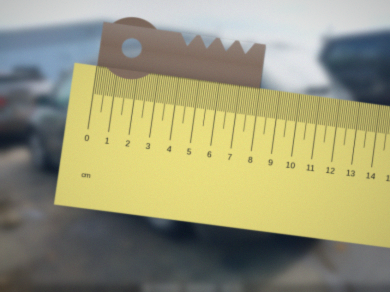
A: 8 cm
